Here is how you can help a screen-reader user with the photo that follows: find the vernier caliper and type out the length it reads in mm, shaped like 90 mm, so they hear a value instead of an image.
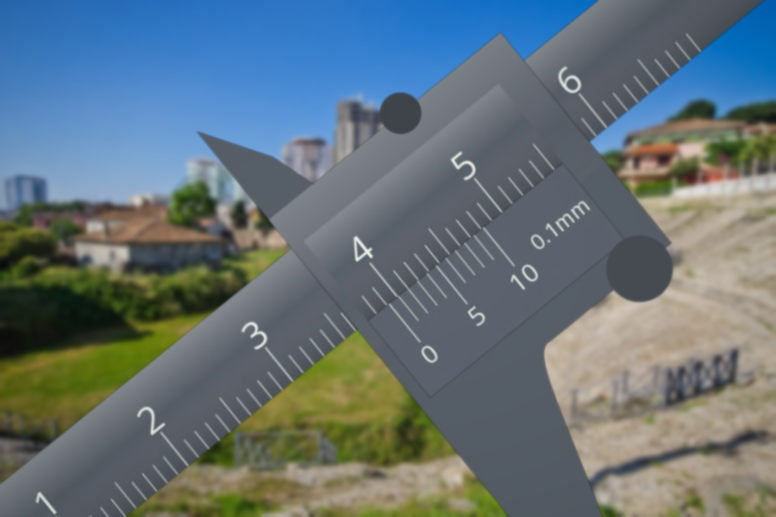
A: 39.2 mm
